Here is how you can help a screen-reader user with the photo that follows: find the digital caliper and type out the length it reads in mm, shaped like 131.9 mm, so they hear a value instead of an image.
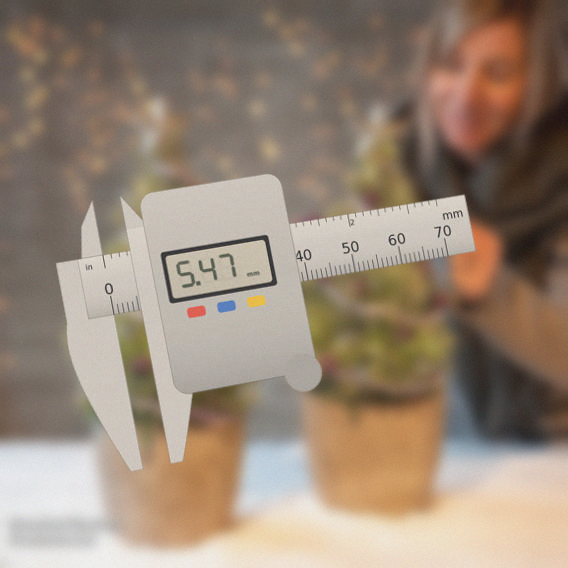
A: 5.47 mm
